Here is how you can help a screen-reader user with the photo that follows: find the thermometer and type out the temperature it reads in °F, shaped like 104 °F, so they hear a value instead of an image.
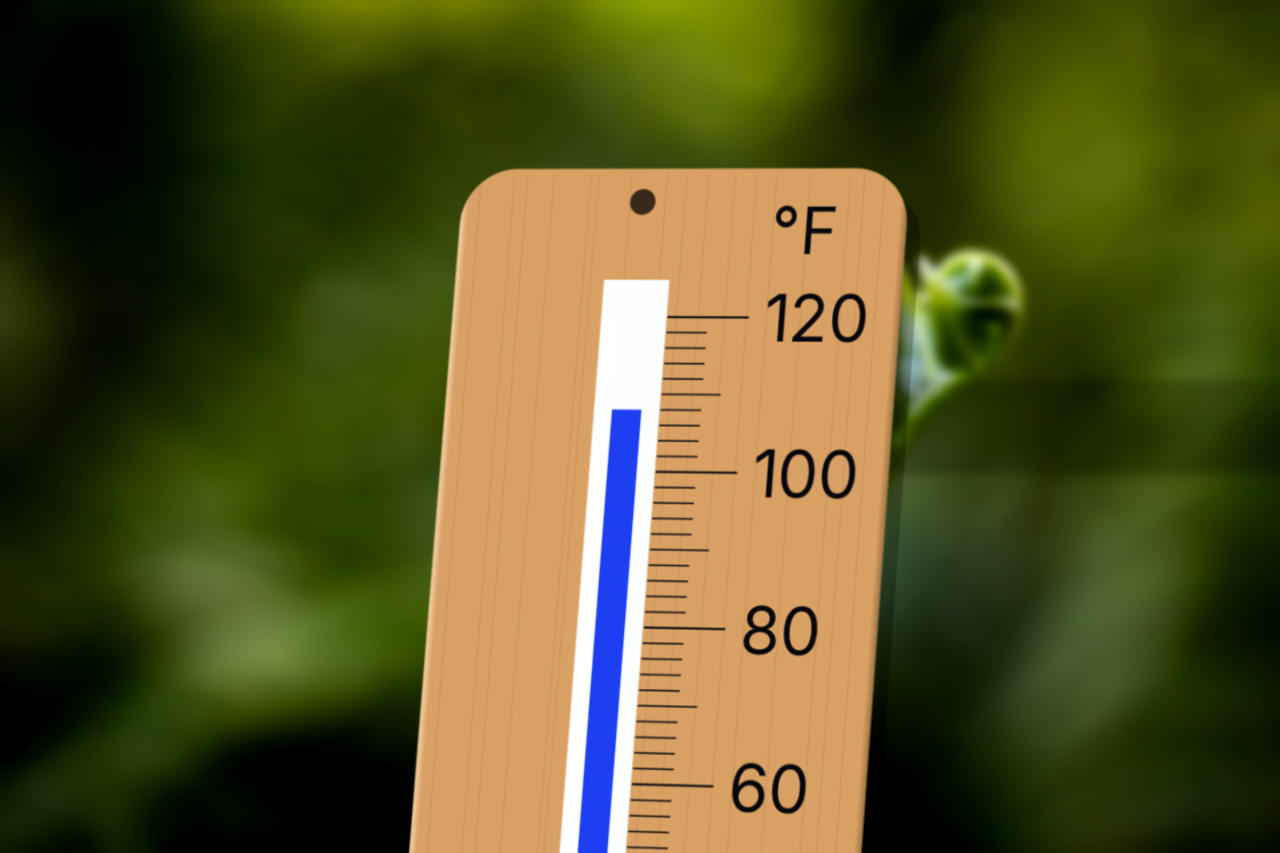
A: 108 °F
